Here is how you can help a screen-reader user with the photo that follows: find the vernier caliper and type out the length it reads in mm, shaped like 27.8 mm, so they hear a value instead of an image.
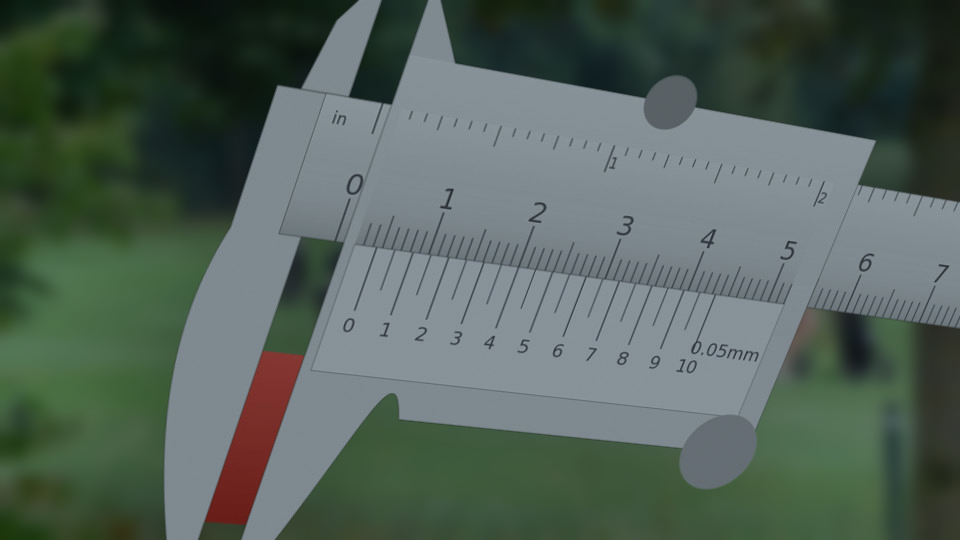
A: 4.4 mm
